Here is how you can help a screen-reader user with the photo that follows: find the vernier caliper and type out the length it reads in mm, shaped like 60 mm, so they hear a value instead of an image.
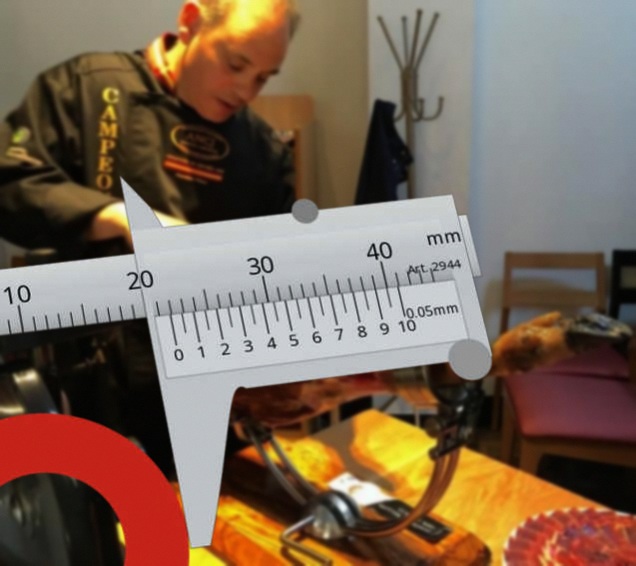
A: 21.9 mm
